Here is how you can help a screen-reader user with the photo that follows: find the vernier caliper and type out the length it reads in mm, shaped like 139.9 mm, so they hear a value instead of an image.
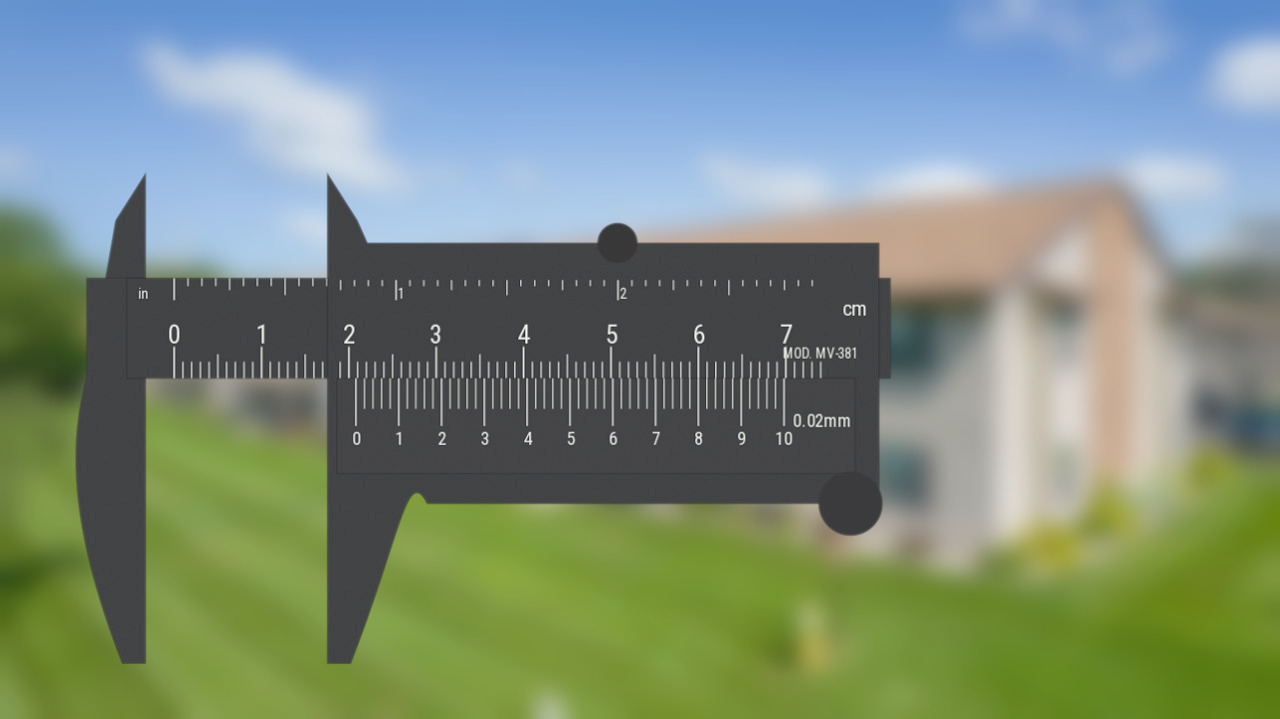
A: 20.8 mm
